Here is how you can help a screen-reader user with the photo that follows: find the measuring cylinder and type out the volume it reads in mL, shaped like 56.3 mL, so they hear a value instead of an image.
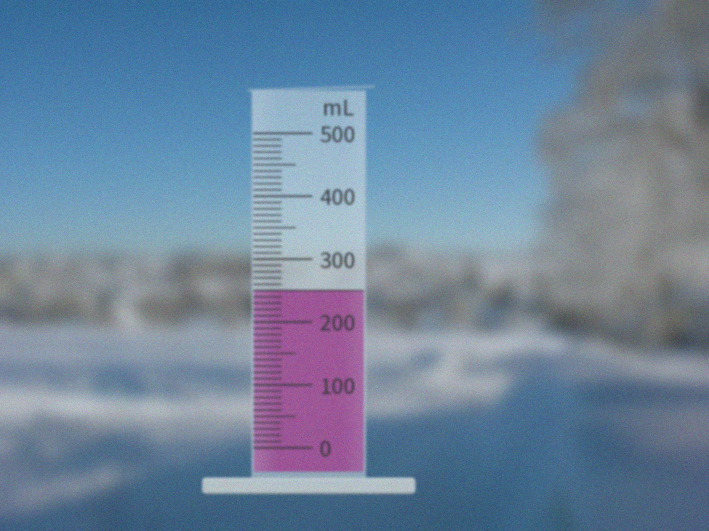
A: 250 mL
